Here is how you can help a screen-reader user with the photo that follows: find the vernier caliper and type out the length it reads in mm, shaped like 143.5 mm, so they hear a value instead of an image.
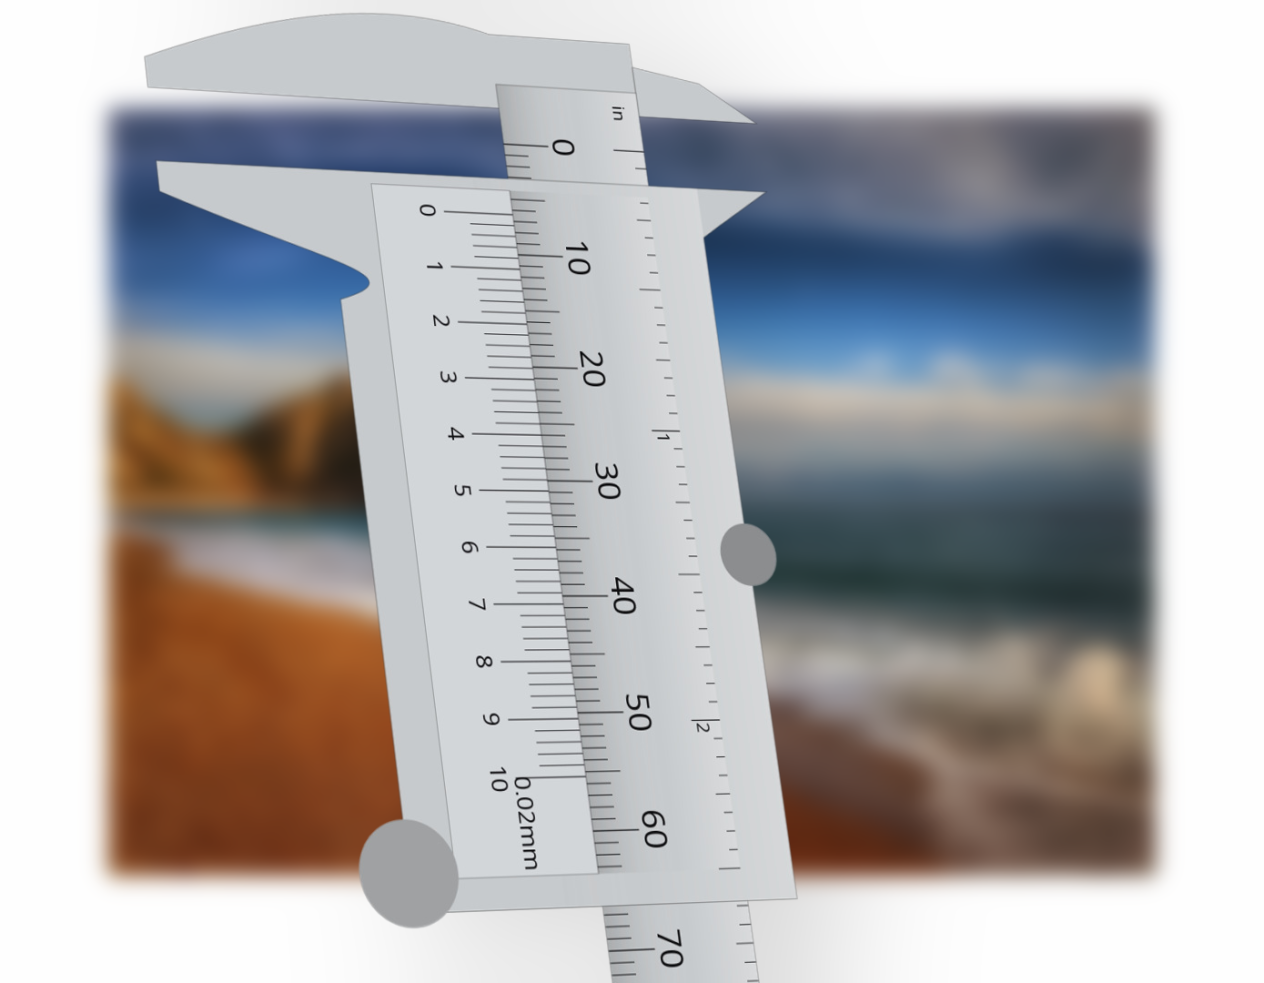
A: 6.4 mm
